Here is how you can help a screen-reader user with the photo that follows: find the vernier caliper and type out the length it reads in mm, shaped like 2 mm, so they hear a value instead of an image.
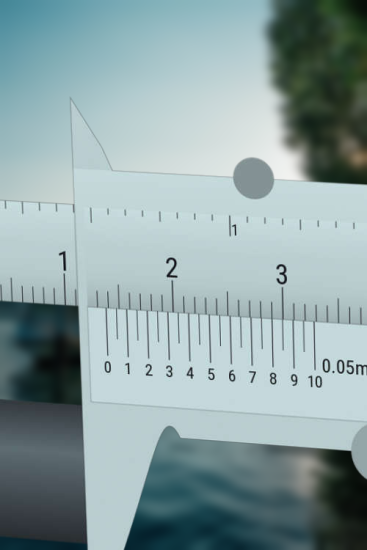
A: 13.8 mm
